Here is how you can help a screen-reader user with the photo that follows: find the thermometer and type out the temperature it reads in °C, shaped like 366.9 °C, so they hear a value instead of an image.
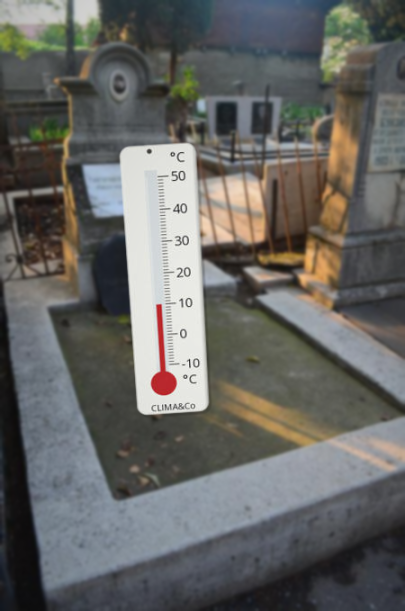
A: 10 °C
